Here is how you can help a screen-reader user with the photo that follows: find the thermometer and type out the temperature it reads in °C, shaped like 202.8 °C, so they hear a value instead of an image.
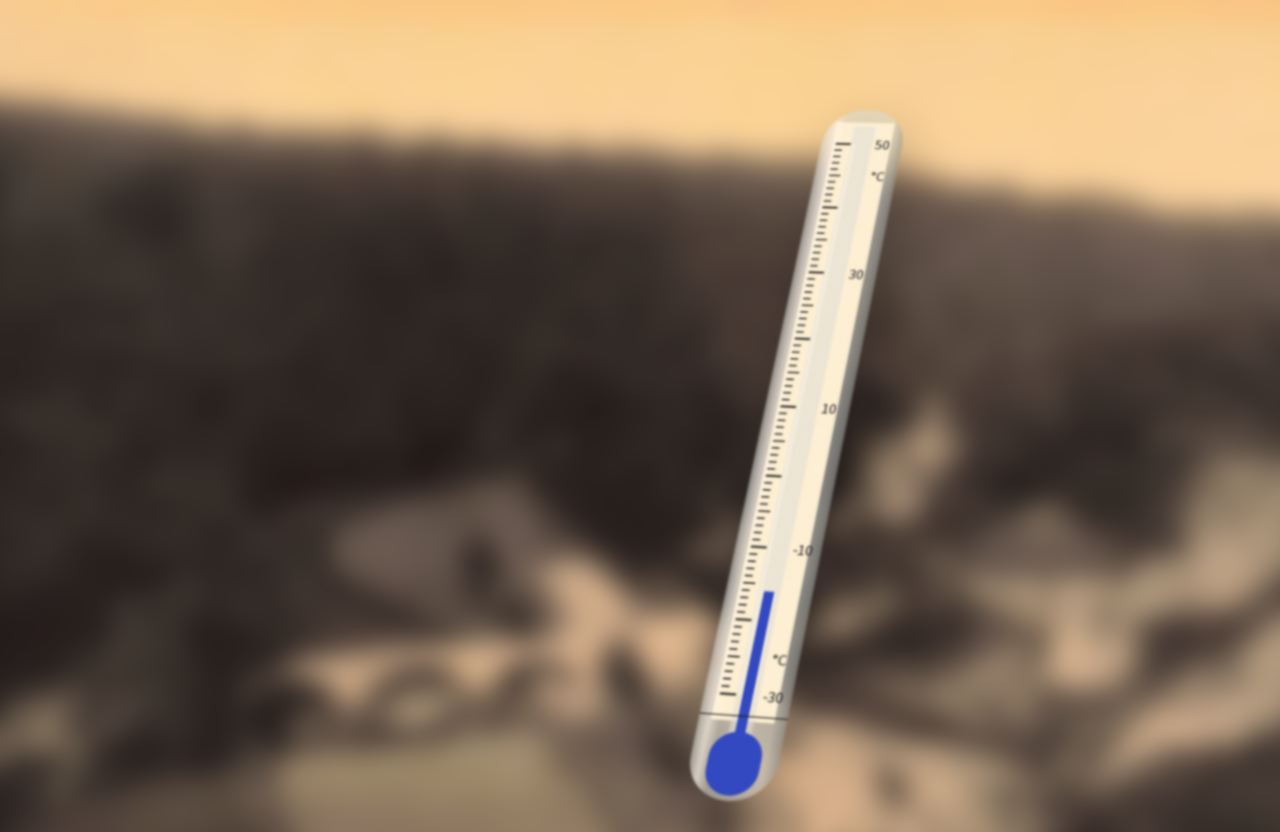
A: -16 °C
